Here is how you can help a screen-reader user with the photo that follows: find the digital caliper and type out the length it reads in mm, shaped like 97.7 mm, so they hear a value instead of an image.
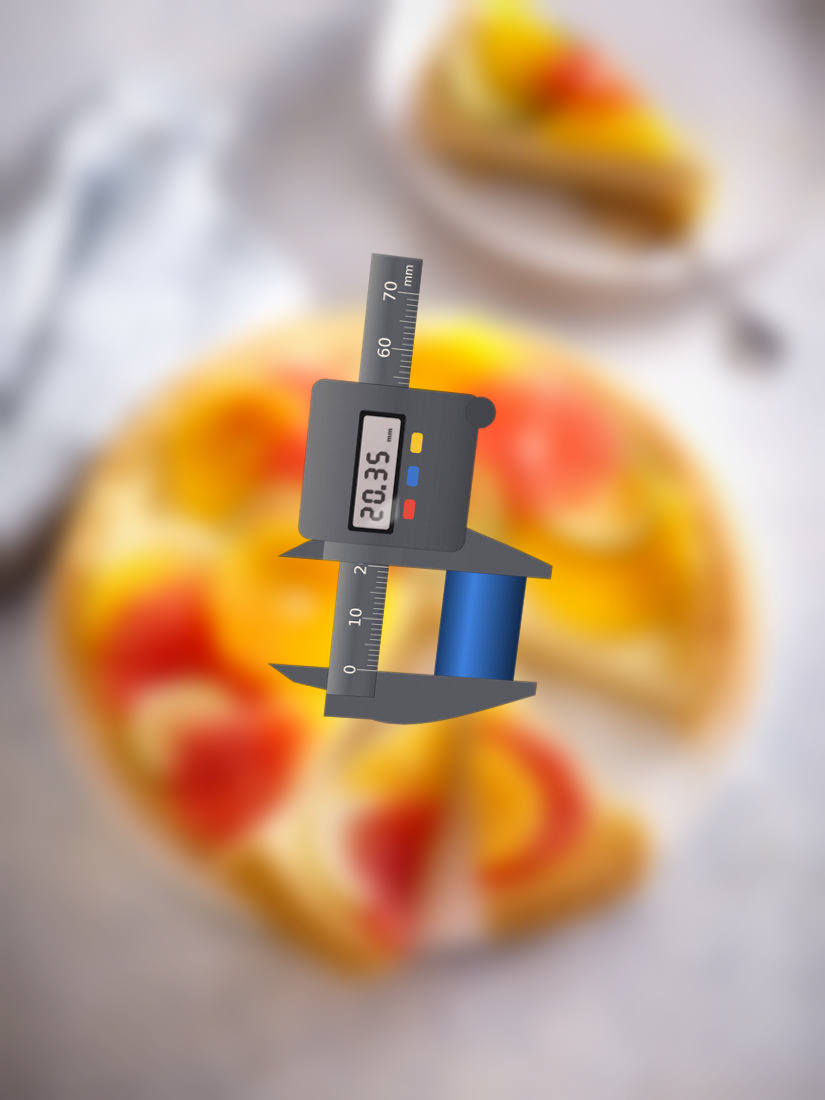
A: 20.35 mm
